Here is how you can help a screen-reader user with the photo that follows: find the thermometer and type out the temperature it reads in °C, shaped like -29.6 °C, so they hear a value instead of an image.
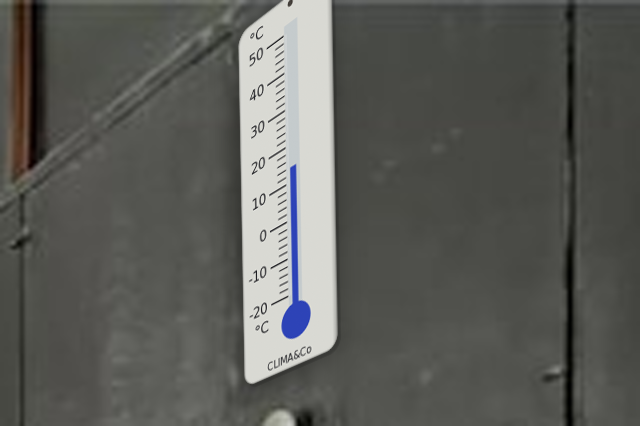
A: 14 °C
